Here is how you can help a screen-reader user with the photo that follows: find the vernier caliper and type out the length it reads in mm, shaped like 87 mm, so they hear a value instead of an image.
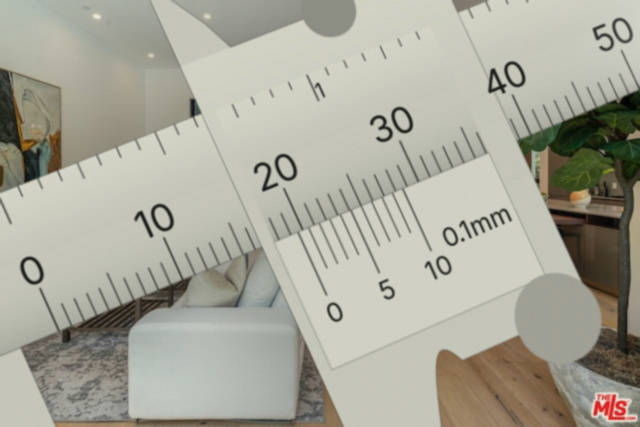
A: 19.6 mm
